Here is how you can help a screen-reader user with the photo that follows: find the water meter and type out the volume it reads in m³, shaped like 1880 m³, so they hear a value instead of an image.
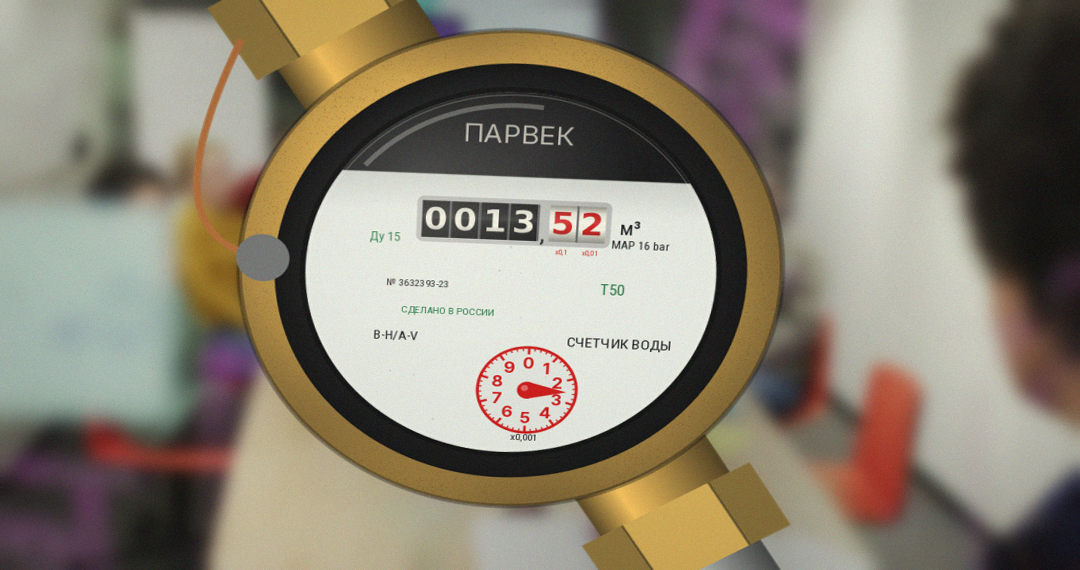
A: 13.522 m³
